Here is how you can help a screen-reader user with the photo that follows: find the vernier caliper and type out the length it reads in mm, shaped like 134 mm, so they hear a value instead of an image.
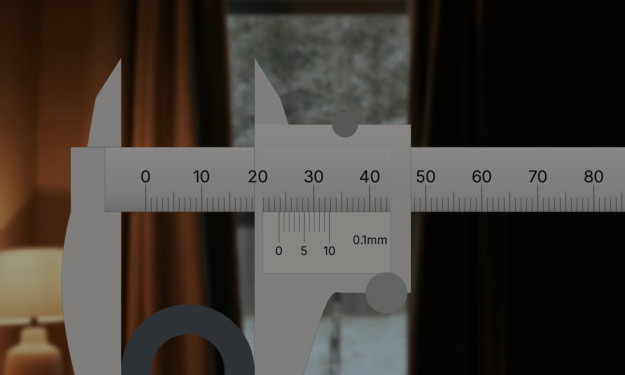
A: 23.8 mm
